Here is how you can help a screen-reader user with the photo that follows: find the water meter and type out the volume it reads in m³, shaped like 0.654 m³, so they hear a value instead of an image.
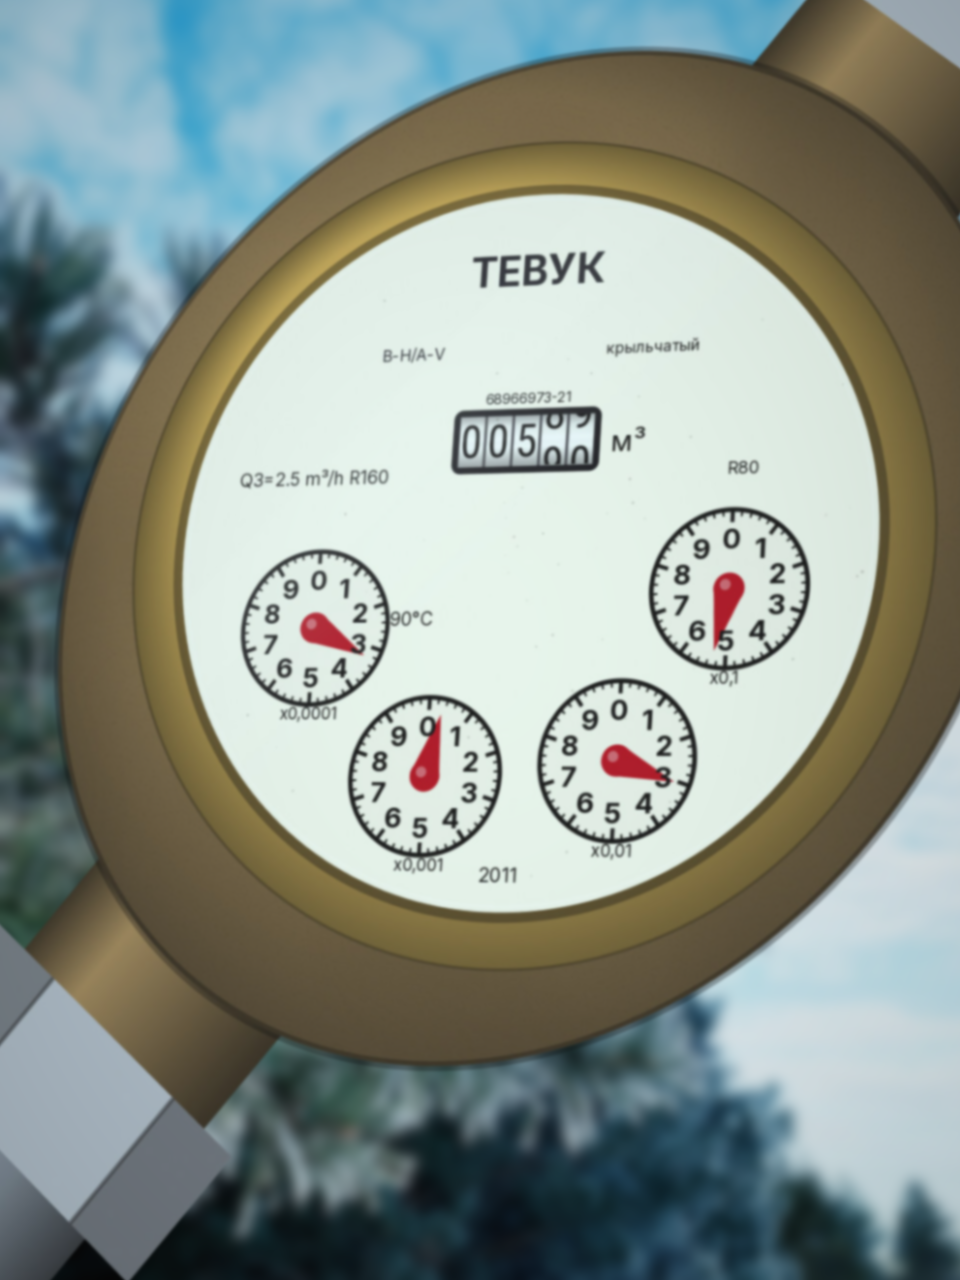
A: 589.5303 m³
